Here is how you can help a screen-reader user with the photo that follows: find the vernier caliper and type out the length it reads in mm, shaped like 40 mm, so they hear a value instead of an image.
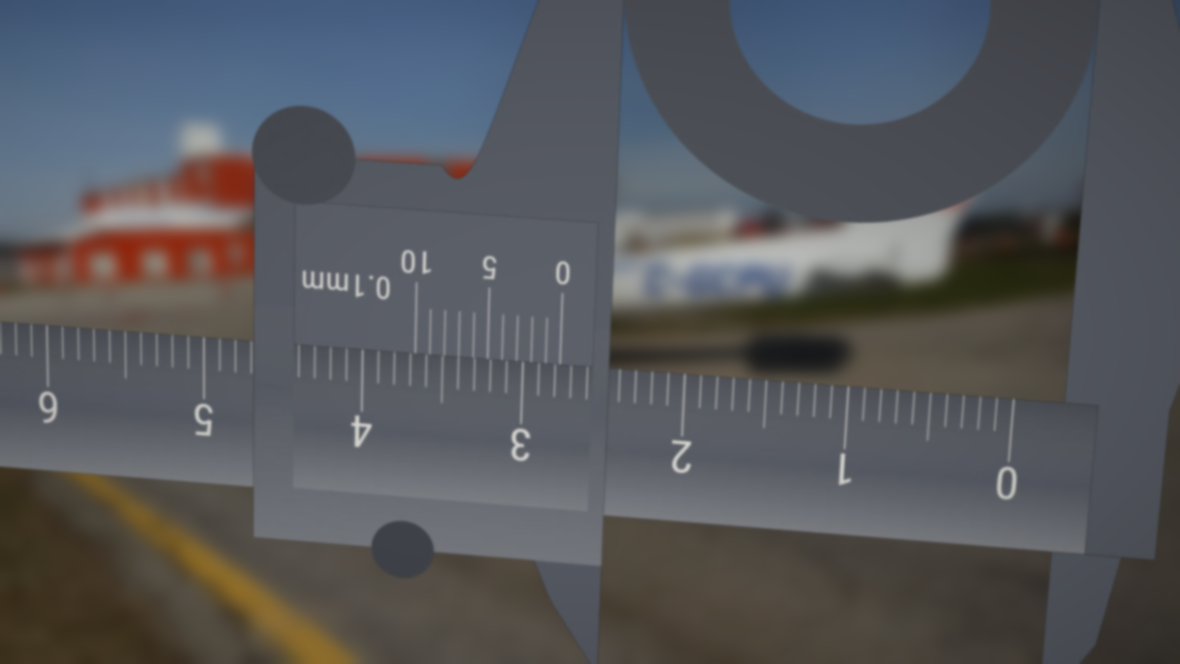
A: 27.7 mm
